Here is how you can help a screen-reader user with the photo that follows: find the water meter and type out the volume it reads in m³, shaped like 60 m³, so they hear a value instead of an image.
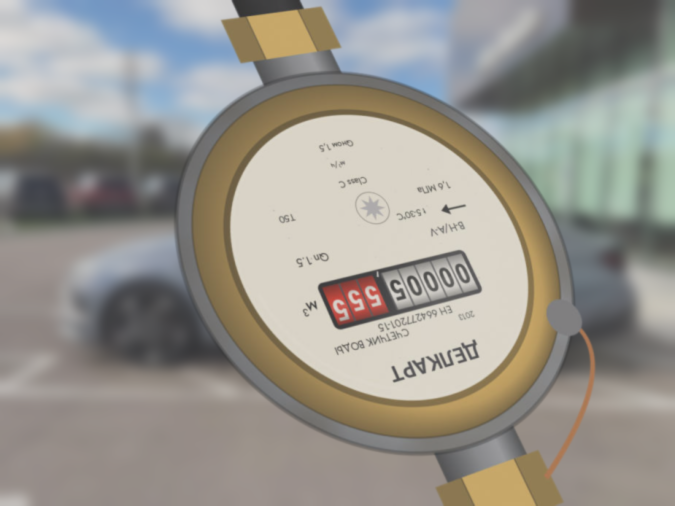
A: 5.555 m³
